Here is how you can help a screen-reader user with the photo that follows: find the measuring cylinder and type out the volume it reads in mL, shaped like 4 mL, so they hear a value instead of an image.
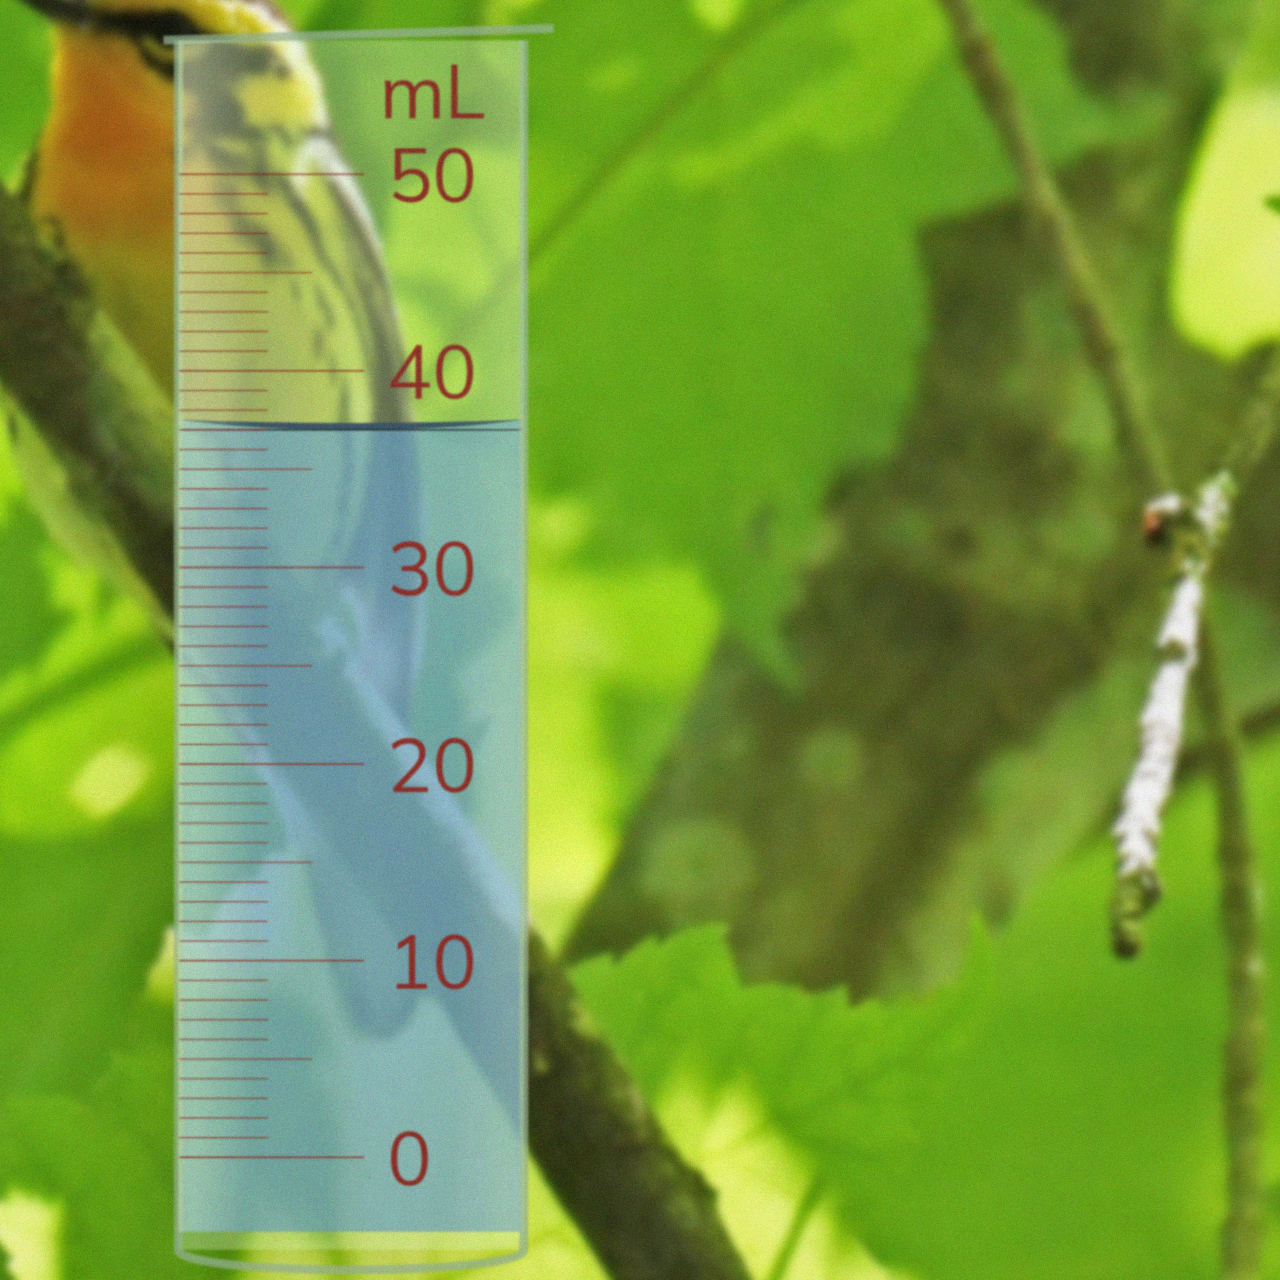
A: 37 mL
